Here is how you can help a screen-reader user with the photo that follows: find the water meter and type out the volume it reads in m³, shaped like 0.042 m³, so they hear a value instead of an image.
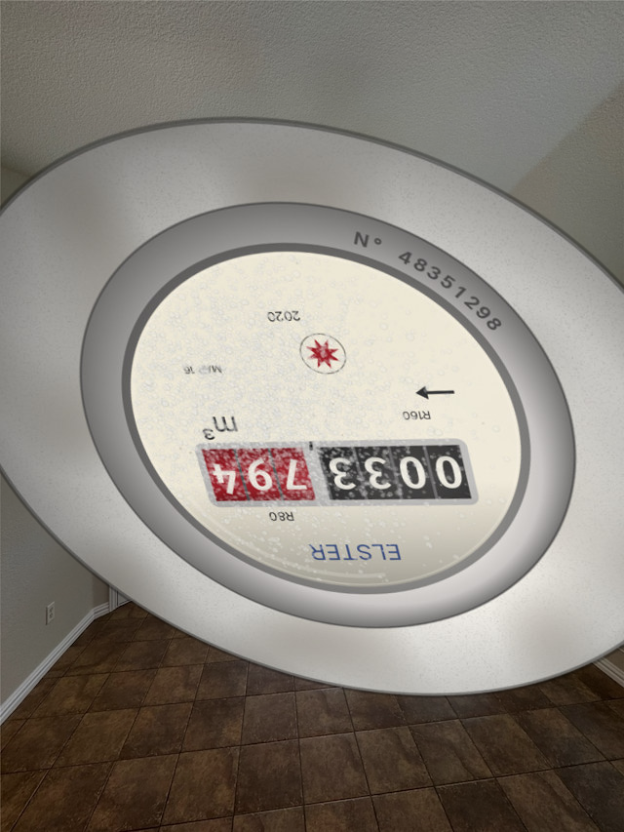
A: 33.794 m³
